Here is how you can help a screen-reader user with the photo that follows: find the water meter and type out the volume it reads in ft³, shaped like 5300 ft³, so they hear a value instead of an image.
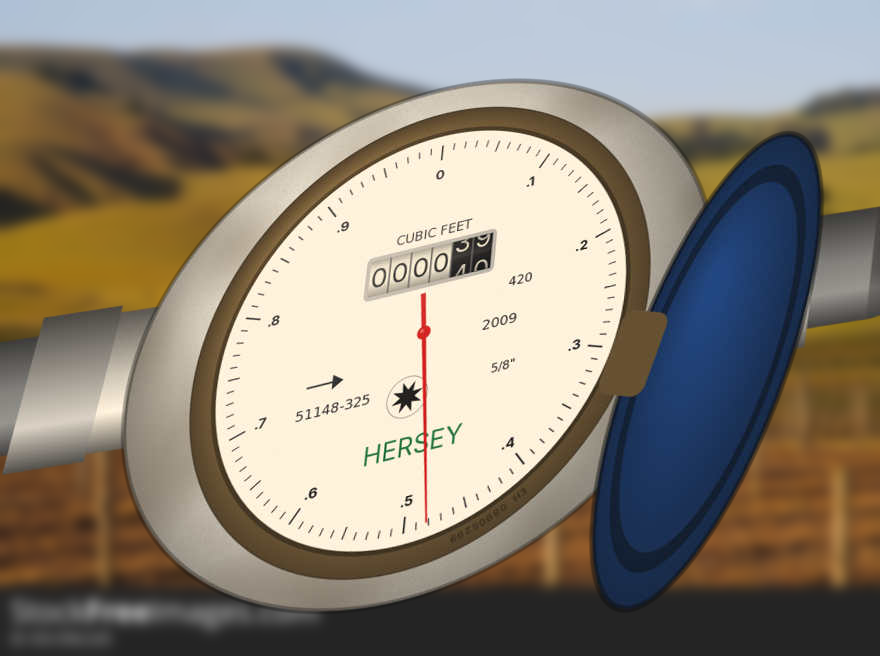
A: 39.48 ft³
